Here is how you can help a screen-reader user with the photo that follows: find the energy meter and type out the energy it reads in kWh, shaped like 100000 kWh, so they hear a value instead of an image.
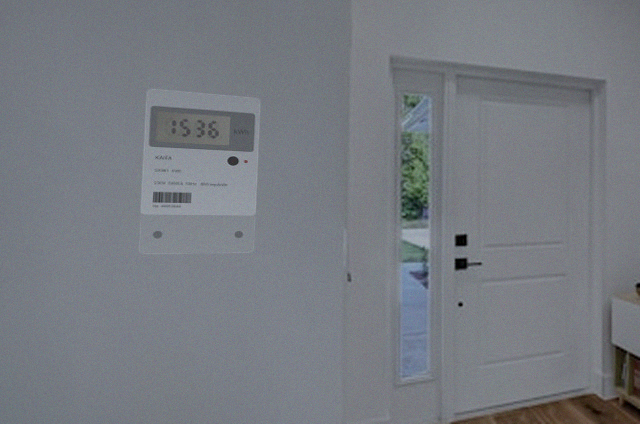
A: 1536 kWh
